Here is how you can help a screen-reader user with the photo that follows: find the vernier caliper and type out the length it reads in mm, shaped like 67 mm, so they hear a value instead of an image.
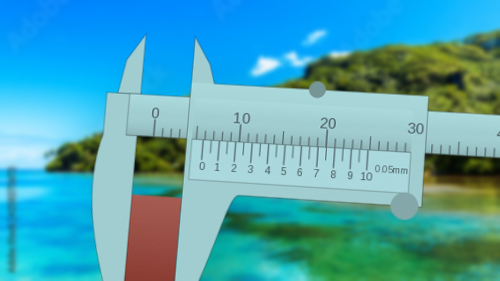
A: 5.8 mm
